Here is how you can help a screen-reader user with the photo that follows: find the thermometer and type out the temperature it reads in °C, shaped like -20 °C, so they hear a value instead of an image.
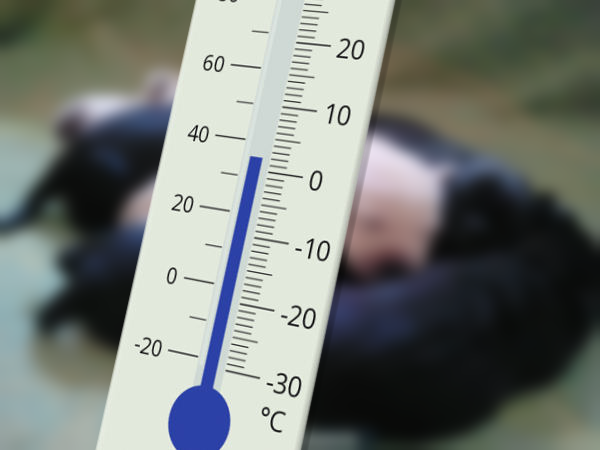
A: 2 °C
